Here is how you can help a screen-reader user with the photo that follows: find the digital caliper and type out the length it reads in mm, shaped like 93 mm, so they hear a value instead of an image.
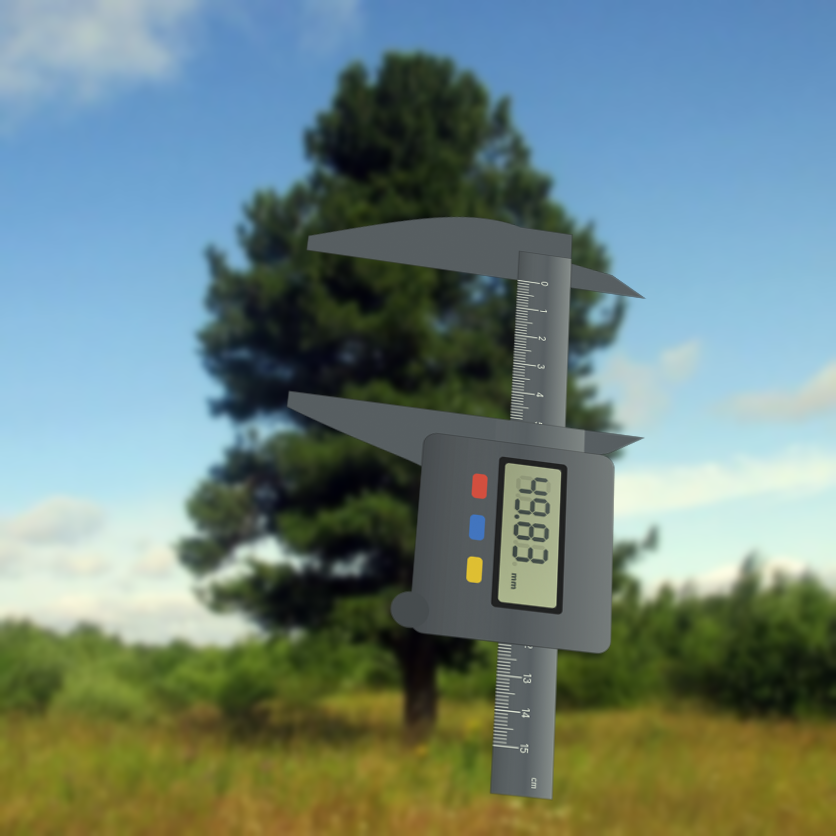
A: 49.83 mm
